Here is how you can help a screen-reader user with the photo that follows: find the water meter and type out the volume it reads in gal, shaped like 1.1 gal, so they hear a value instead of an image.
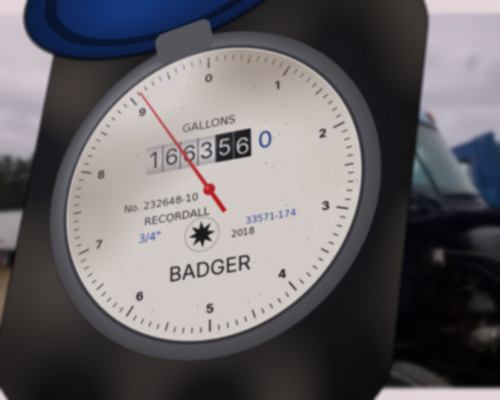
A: 1663559.1 gal
